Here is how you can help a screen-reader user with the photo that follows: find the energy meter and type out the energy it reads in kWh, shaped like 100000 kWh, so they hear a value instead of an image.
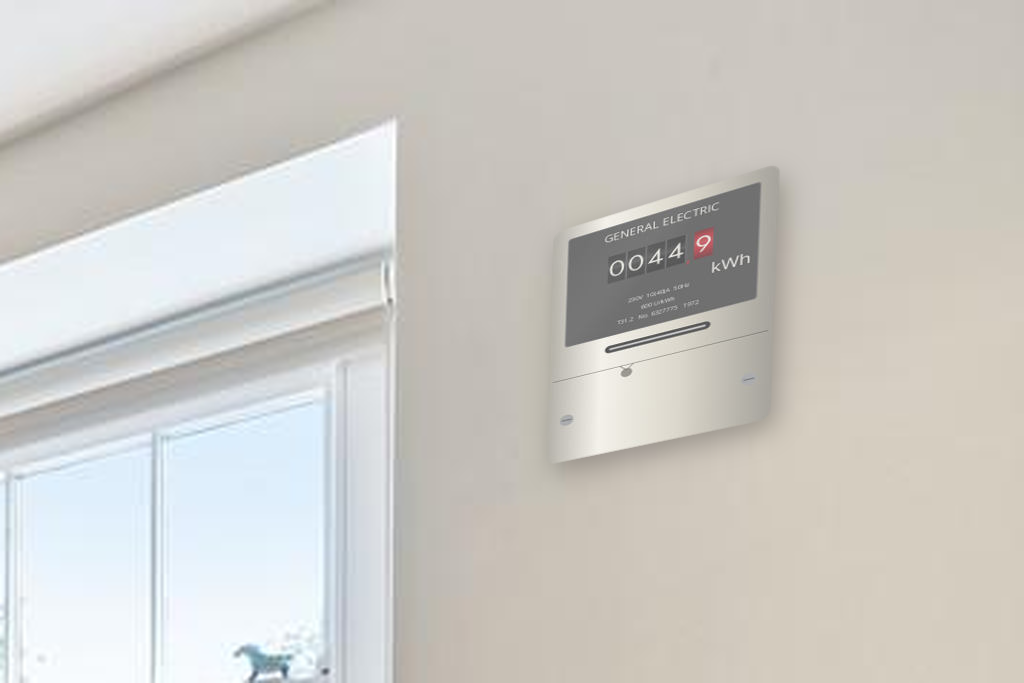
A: 44.9 kWh
